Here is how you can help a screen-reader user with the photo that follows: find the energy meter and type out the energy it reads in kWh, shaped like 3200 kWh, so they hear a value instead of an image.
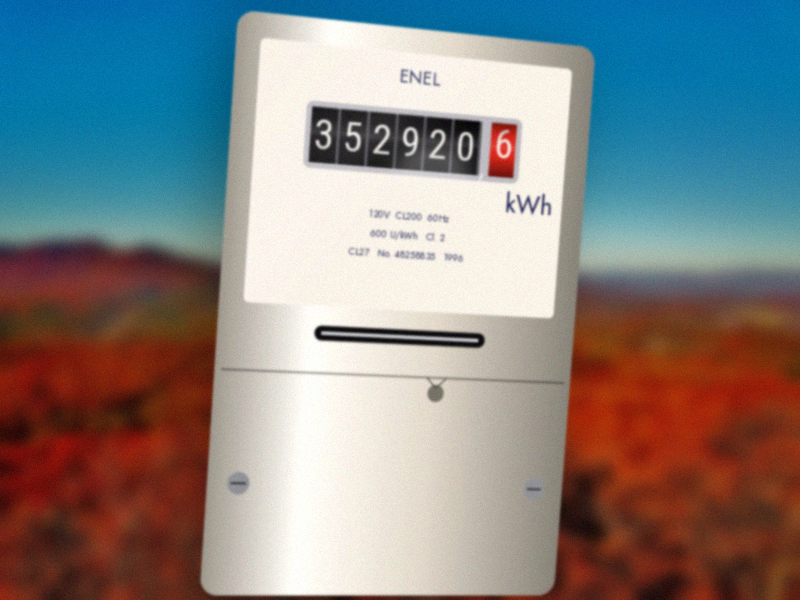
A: 352920.6 kWh
